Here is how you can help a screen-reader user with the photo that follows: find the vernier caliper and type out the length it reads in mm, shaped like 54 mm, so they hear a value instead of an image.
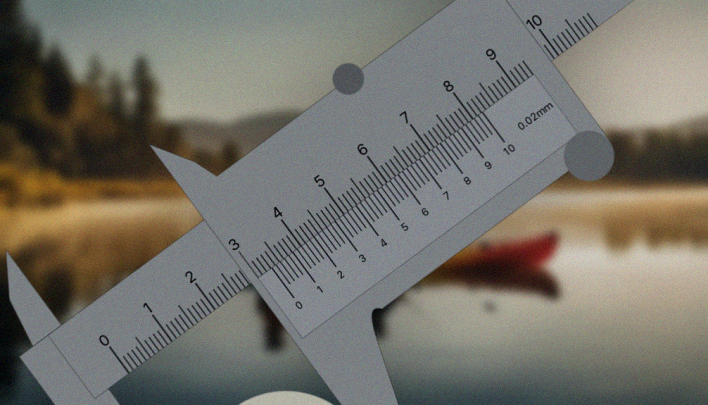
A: 33.2 mm
